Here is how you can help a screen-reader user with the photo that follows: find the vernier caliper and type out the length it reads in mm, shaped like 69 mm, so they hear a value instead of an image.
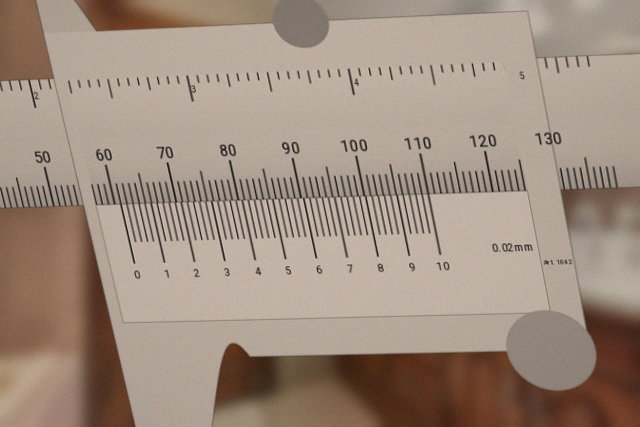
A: 61.0 mm
